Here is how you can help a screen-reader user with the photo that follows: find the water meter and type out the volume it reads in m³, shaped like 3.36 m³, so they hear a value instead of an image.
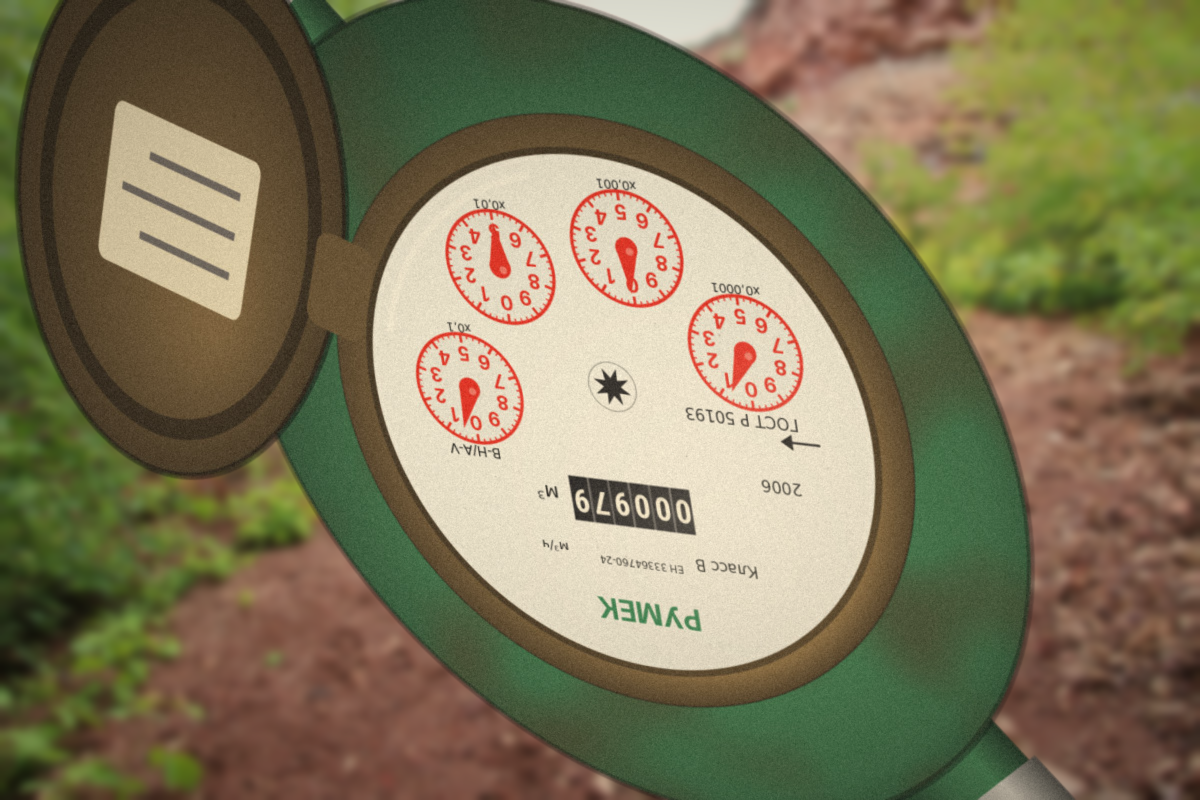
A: 979.0500 m³
